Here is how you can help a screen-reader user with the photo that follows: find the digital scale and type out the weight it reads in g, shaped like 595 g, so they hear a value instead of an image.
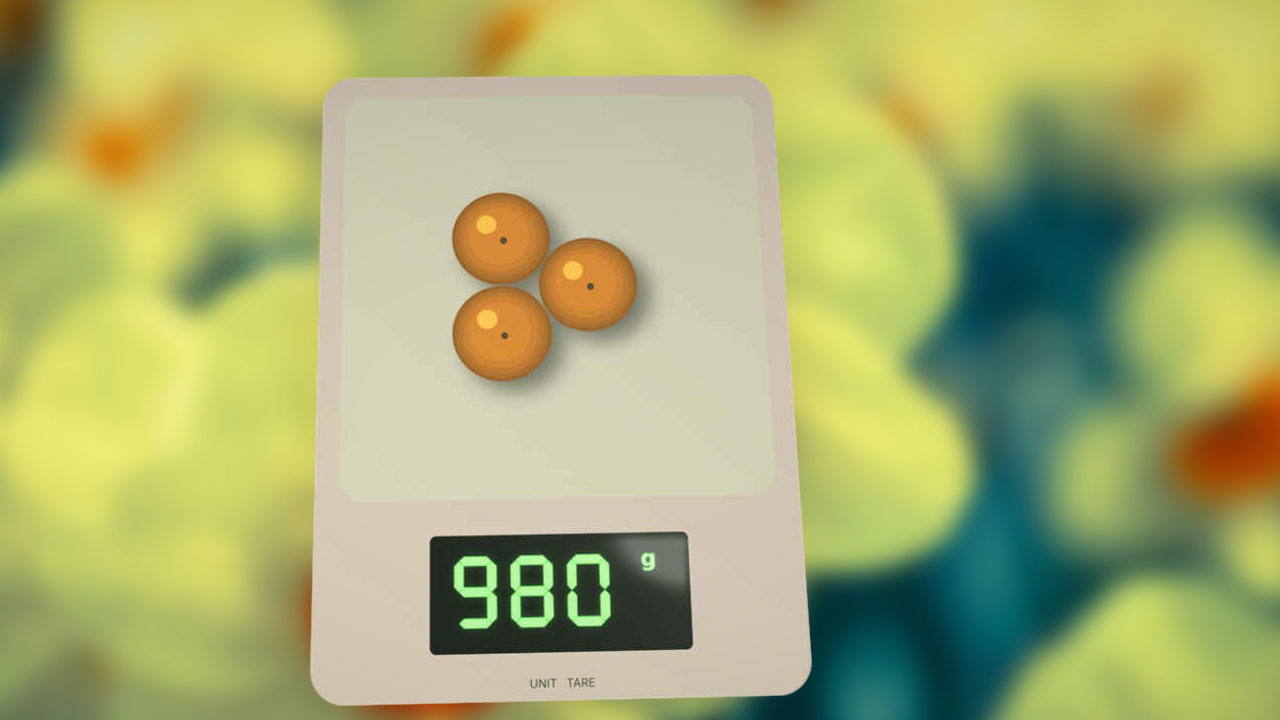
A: 980 g
